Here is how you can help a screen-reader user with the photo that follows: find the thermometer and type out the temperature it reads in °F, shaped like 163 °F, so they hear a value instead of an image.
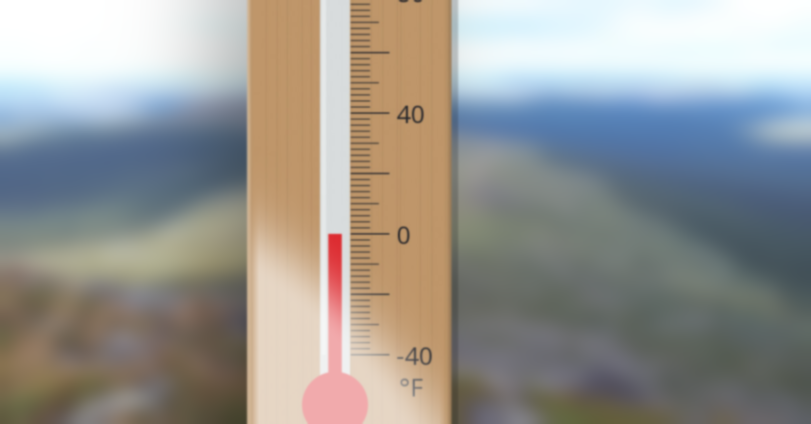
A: 0 °F
